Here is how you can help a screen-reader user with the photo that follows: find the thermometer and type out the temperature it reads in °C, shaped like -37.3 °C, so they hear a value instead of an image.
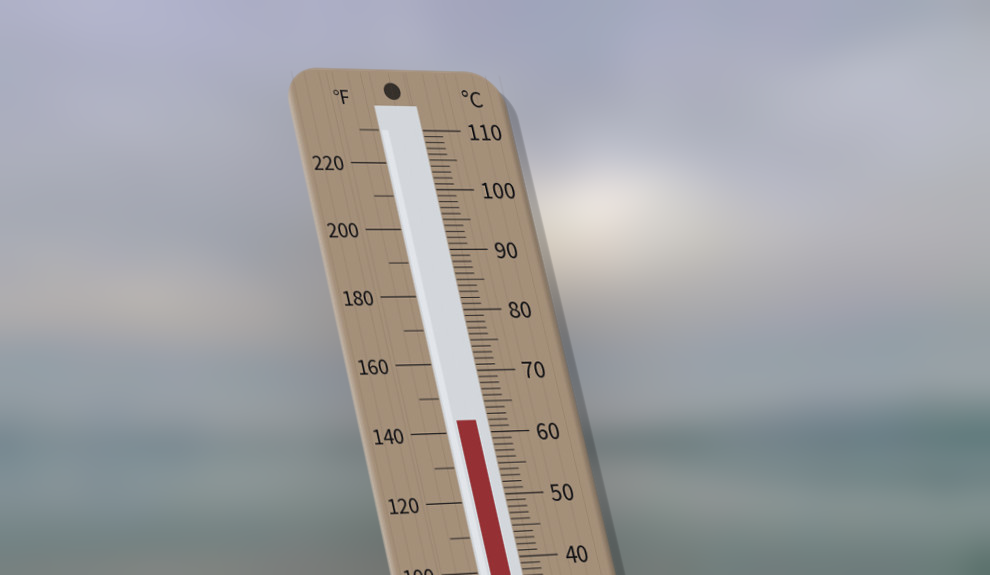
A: 62 °C
